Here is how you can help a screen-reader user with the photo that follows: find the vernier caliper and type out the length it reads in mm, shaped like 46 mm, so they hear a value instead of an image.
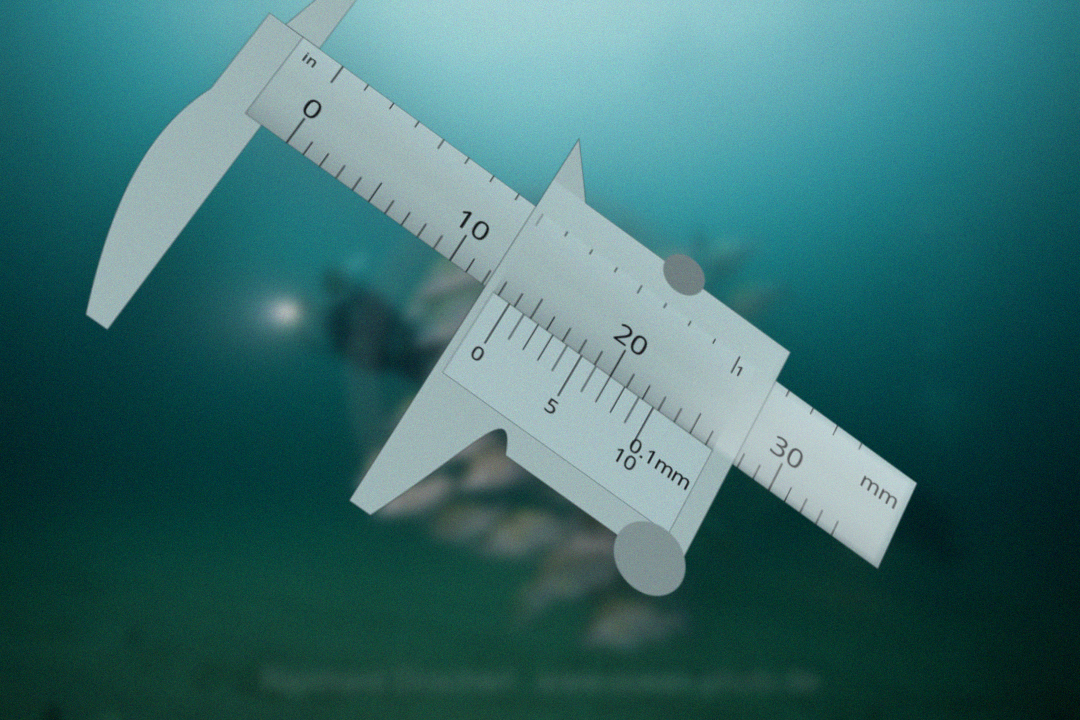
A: 13.7 mm
